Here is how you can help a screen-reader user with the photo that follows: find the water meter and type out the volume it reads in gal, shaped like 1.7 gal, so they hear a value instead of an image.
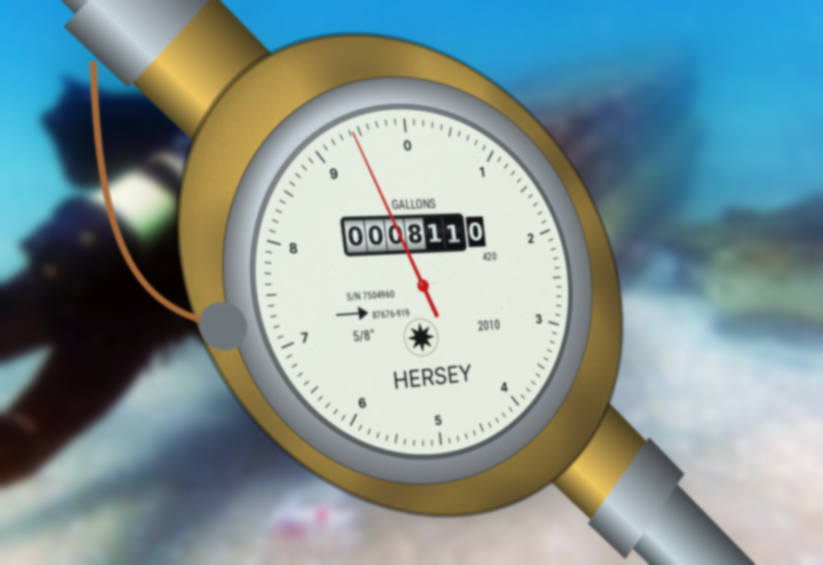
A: 8109.4 gal
